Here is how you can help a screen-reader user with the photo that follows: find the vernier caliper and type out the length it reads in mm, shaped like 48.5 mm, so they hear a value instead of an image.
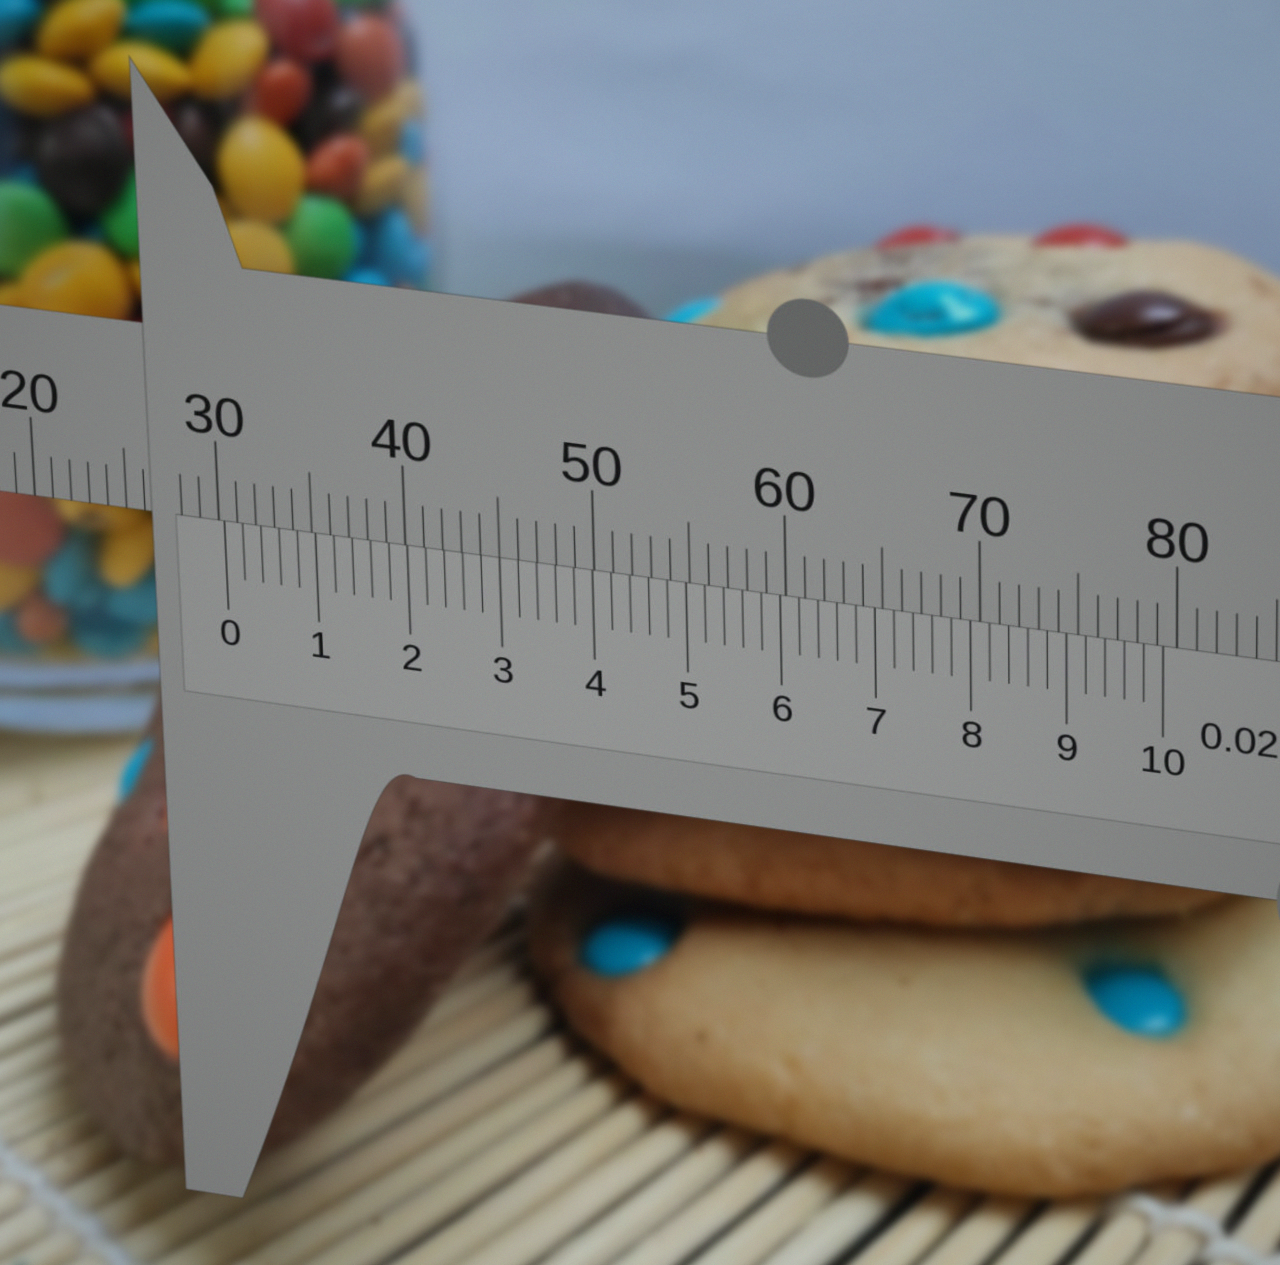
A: 30.3 mm
